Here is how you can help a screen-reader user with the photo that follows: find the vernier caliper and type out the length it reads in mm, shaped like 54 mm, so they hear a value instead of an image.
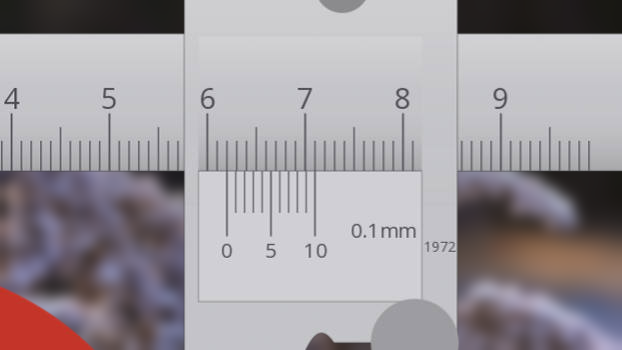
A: 62.0 mm
